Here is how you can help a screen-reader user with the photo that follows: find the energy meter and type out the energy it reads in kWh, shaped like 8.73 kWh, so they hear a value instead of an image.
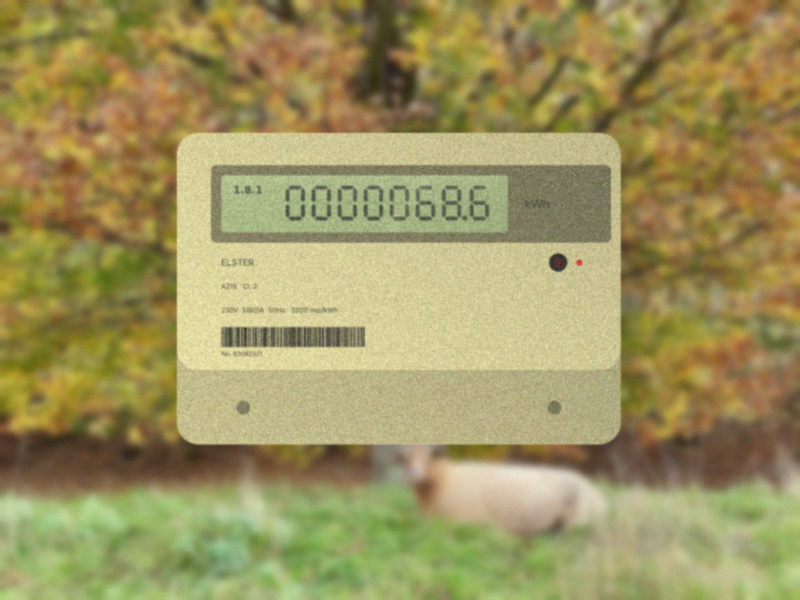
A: 68.6 kWh
